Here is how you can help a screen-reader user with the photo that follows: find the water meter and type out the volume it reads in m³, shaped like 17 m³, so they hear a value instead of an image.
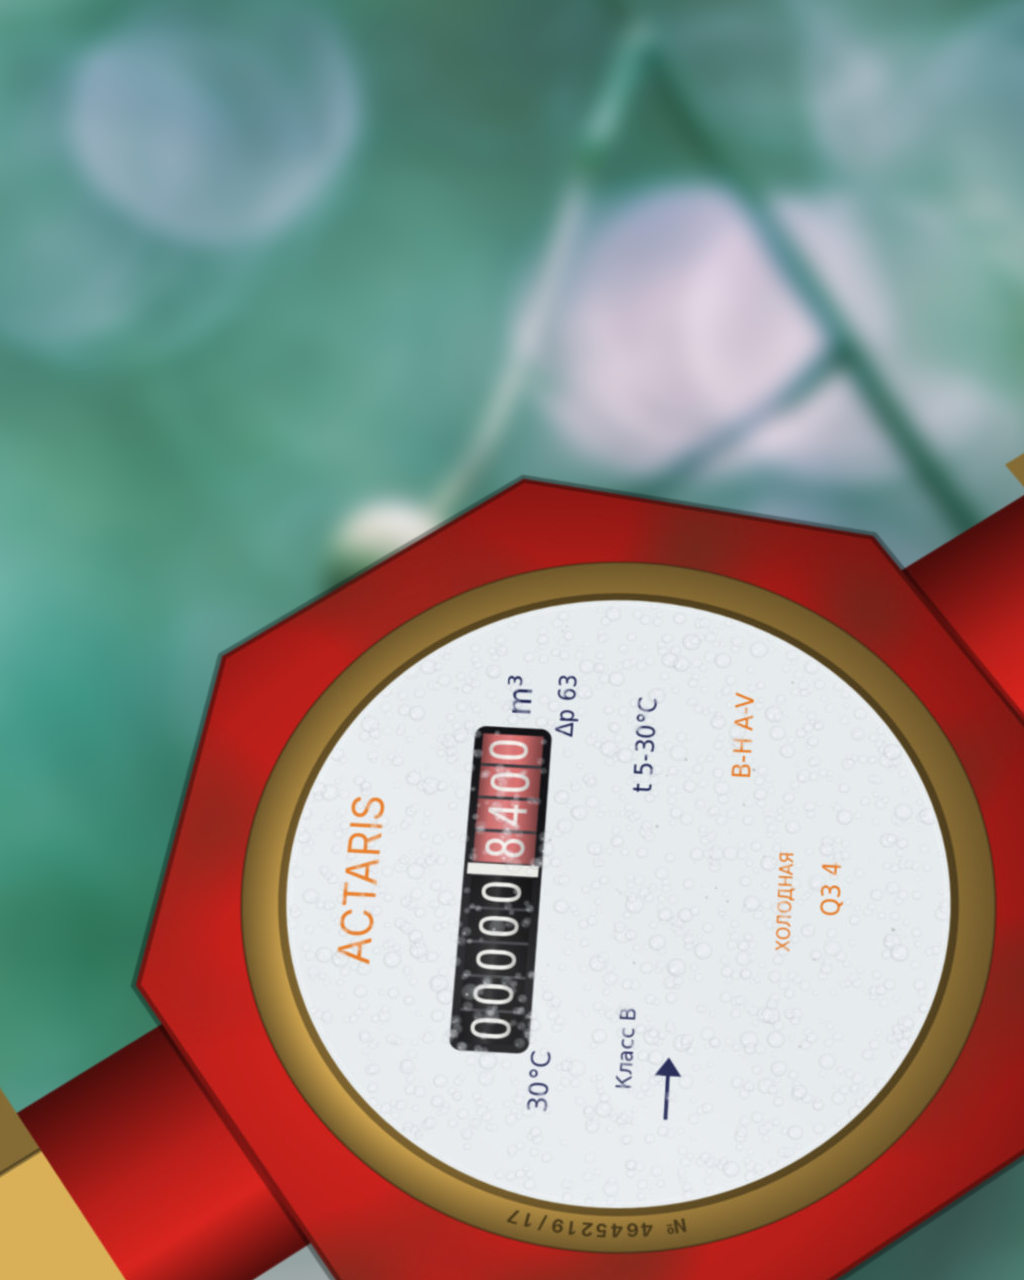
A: 0.8400 m³
